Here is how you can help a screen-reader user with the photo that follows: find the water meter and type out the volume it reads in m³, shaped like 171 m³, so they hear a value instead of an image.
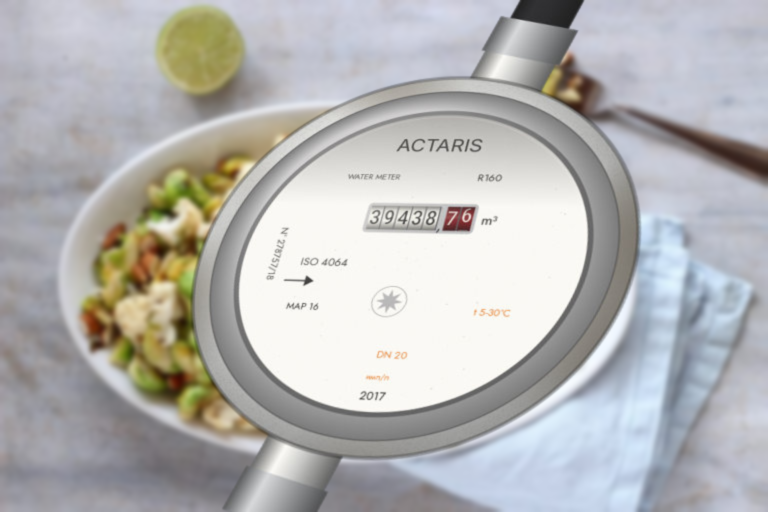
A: 39438.76 m³
